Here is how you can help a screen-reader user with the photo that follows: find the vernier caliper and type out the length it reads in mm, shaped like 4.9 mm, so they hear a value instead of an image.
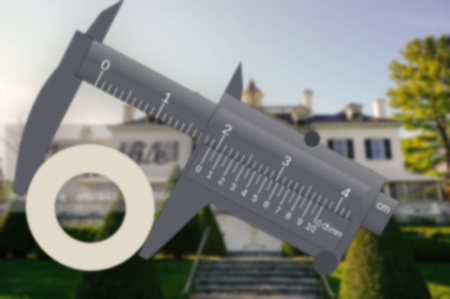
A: 19.0 mm
